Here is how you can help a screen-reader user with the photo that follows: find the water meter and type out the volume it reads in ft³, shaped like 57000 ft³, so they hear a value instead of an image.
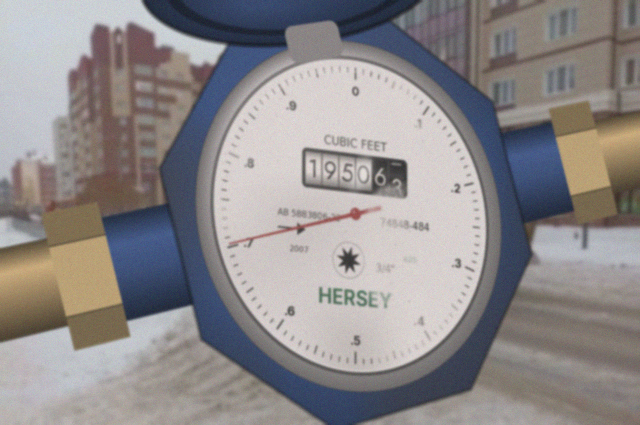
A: 195062.70 ft³
